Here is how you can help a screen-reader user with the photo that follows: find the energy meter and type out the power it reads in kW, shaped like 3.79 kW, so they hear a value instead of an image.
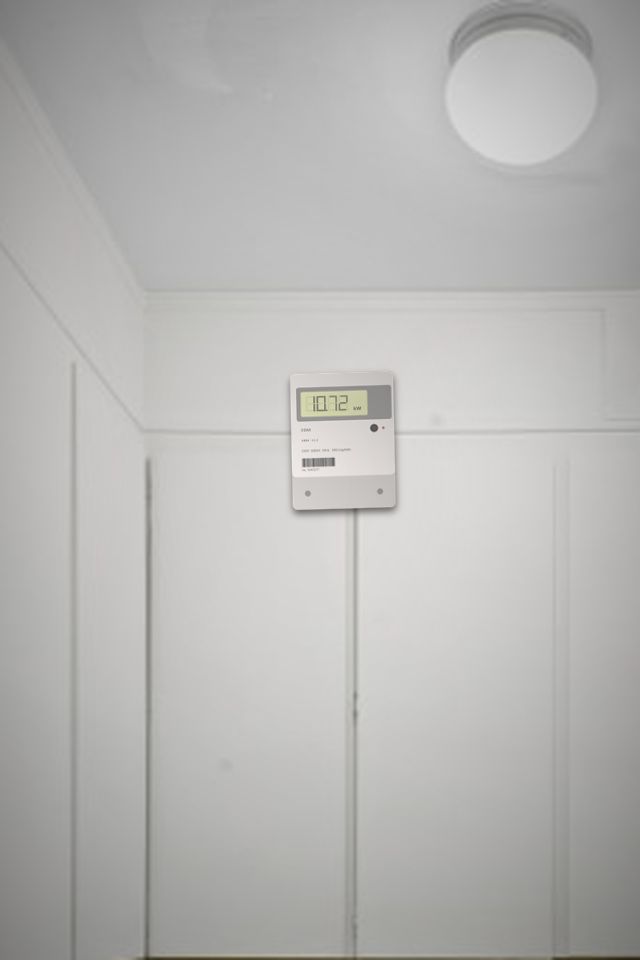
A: 10.72 kW
